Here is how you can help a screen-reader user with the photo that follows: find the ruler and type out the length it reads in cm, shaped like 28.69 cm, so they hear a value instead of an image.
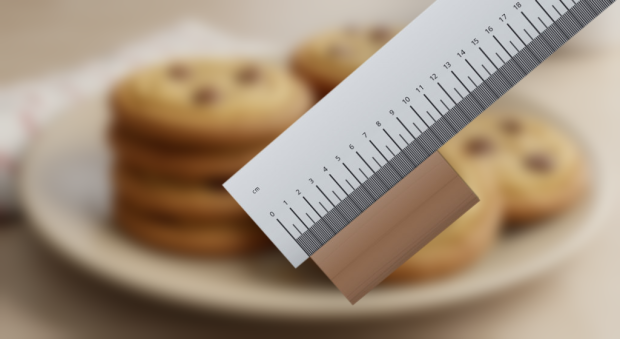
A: 9.5 cm
